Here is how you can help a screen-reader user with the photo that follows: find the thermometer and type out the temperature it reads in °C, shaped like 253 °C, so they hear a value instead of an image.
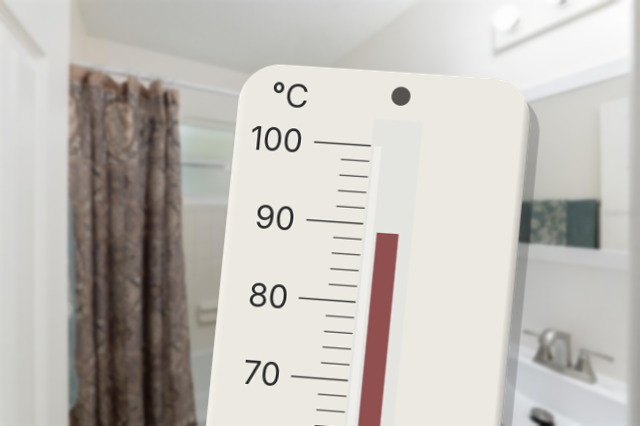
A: 89 °C
